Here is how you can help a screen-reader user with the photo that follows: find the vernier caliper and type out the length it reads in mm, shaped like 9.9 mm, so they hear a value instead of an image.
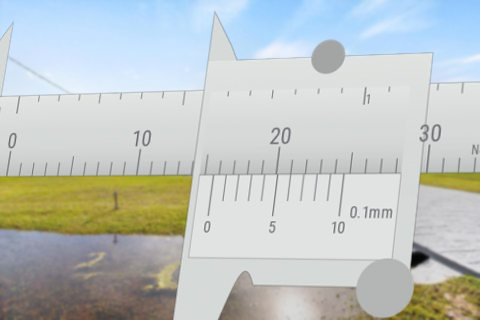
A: 15.6 mm
